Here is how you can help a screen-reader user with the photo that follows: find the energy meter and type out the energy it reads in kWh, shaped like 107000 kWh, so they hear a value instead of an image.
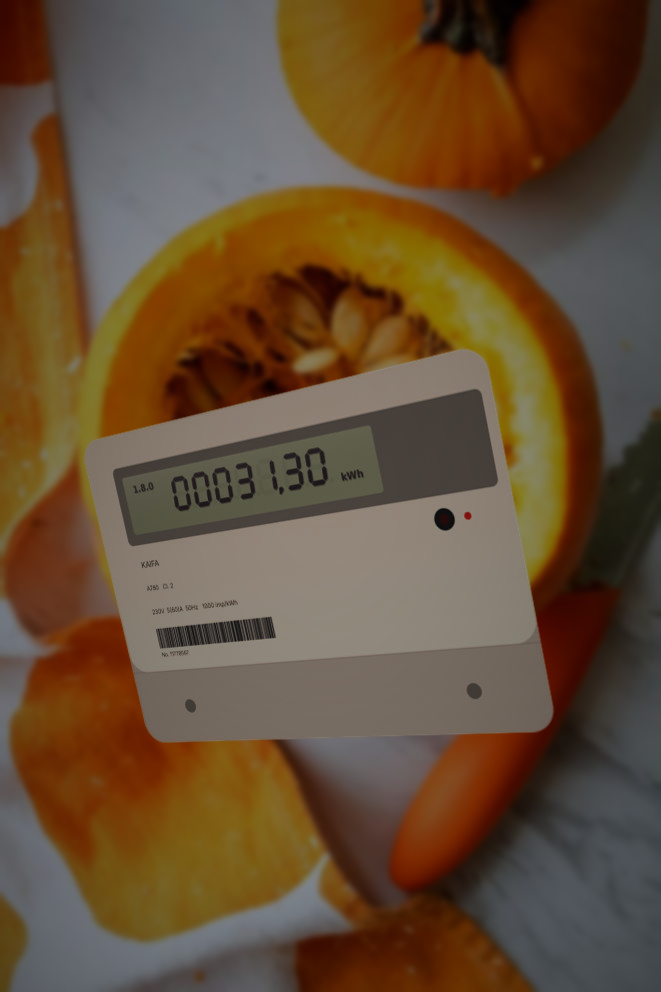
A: 31.30 kWh
